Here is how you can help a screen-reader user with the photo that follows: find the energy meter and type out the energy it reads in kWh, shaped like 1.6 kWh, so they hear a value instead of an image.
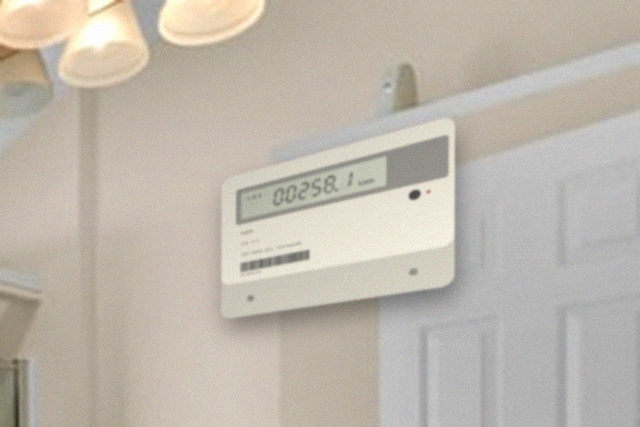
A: 258.1 kWh
